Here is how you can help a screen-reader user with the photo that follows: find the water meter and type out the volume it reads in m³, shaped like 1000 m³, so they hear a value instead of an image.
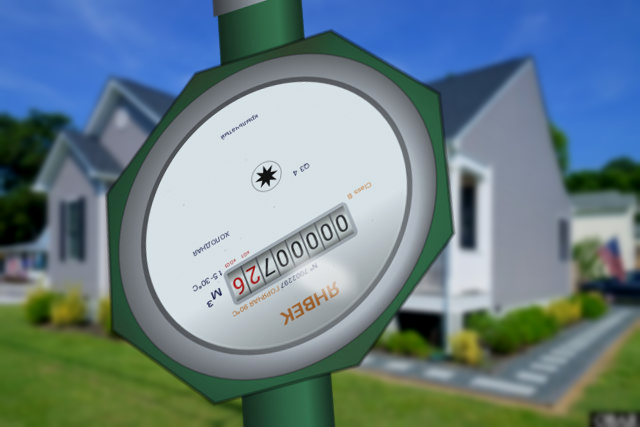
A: 7.26 m³
